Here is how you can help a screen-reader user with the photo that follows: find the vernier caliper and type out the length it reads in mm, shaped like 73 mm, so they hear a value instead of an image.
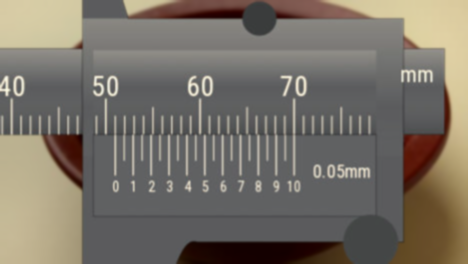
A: 51.0 mm
